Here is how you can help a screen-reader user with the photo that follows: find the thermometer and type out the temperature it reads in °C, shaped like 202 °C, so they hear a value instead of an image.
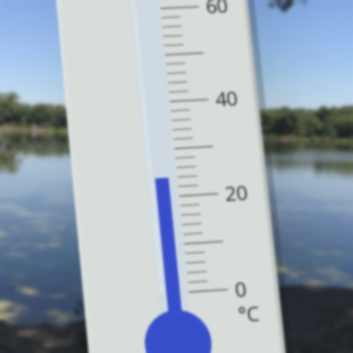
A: 24 °C
